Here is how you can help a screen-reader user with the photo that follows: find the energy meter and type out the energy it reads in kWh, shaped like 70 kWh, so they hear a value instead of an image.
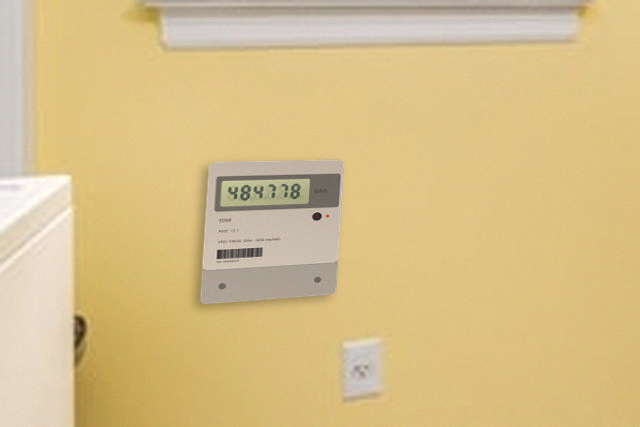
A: 484778 kWh
